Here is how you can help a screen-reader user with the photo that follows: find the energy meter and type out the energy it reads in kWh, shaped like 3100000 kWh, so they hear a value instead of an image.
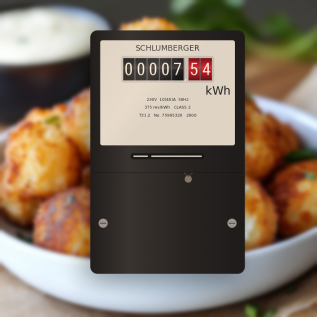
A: 7.54 kWh
